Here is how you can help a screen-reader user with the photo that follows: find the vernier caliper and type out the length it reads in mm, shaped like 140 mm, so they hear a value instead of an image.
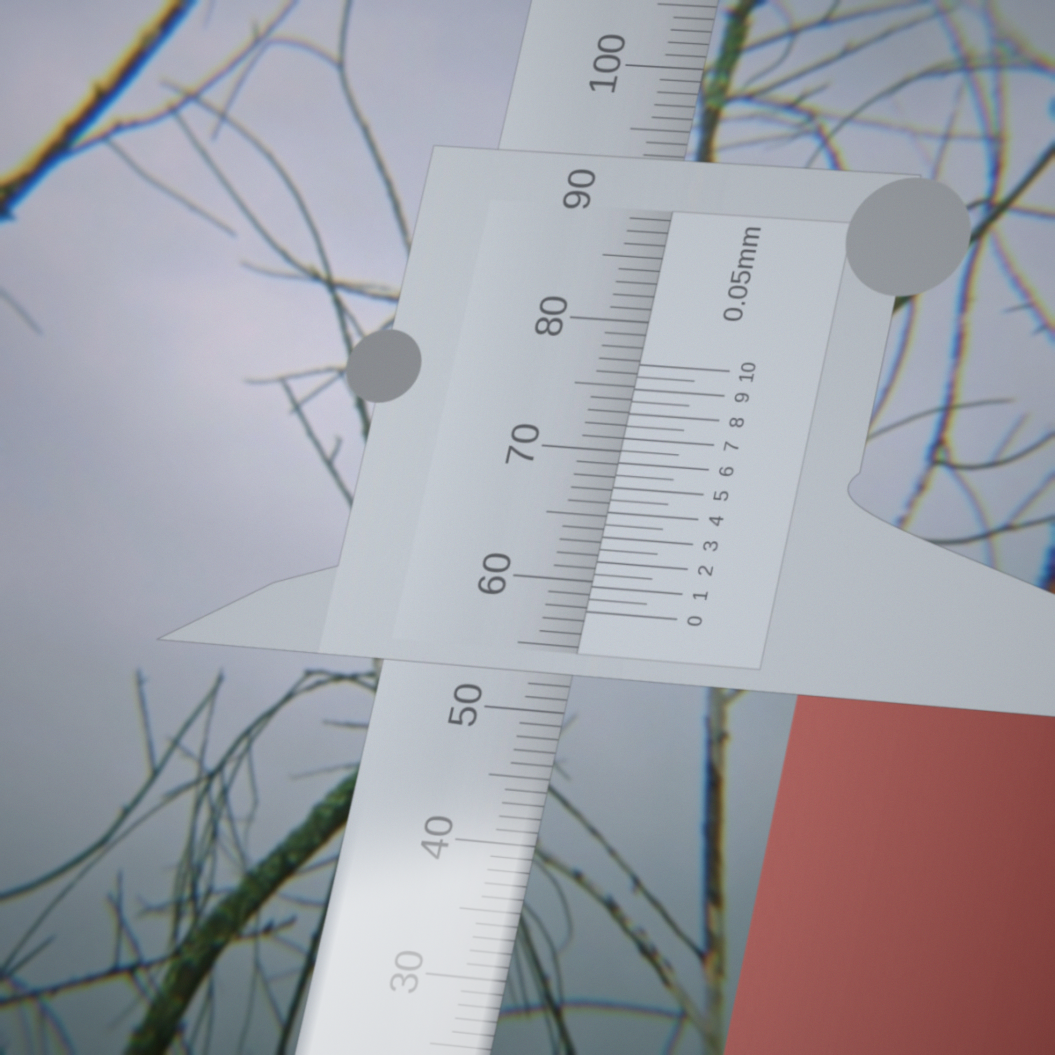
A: 57.7 mm
